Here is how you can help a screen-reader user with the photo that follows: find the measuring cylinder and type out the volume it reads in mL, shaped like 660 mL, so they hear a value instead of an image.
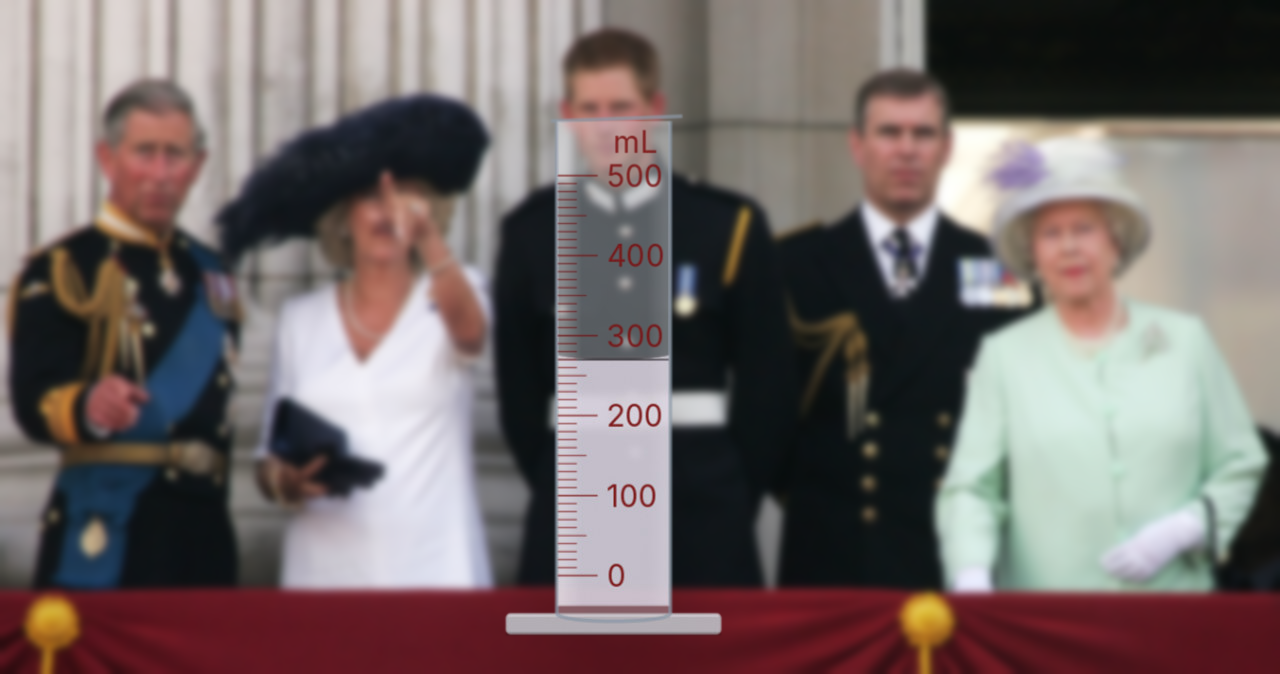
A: 270 mL
